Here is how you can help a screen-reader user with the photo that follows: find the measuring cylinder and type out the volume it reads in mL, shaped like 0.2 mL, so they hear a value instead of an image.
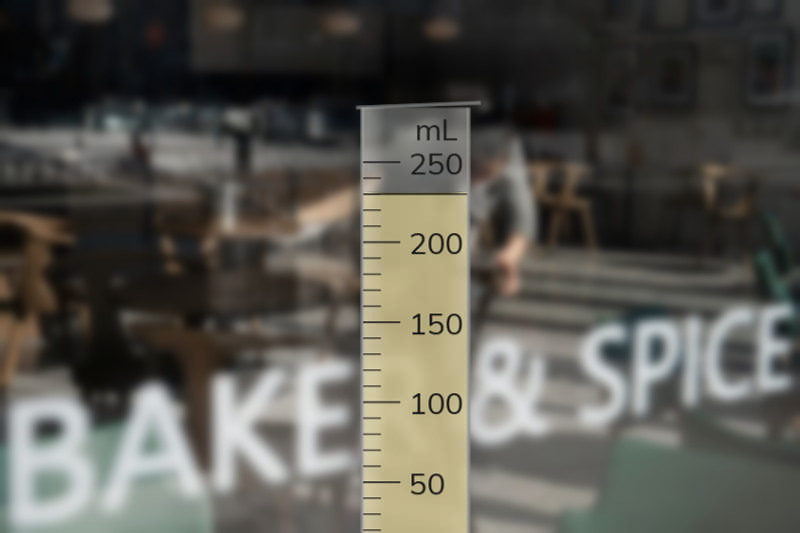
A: 230 mL
